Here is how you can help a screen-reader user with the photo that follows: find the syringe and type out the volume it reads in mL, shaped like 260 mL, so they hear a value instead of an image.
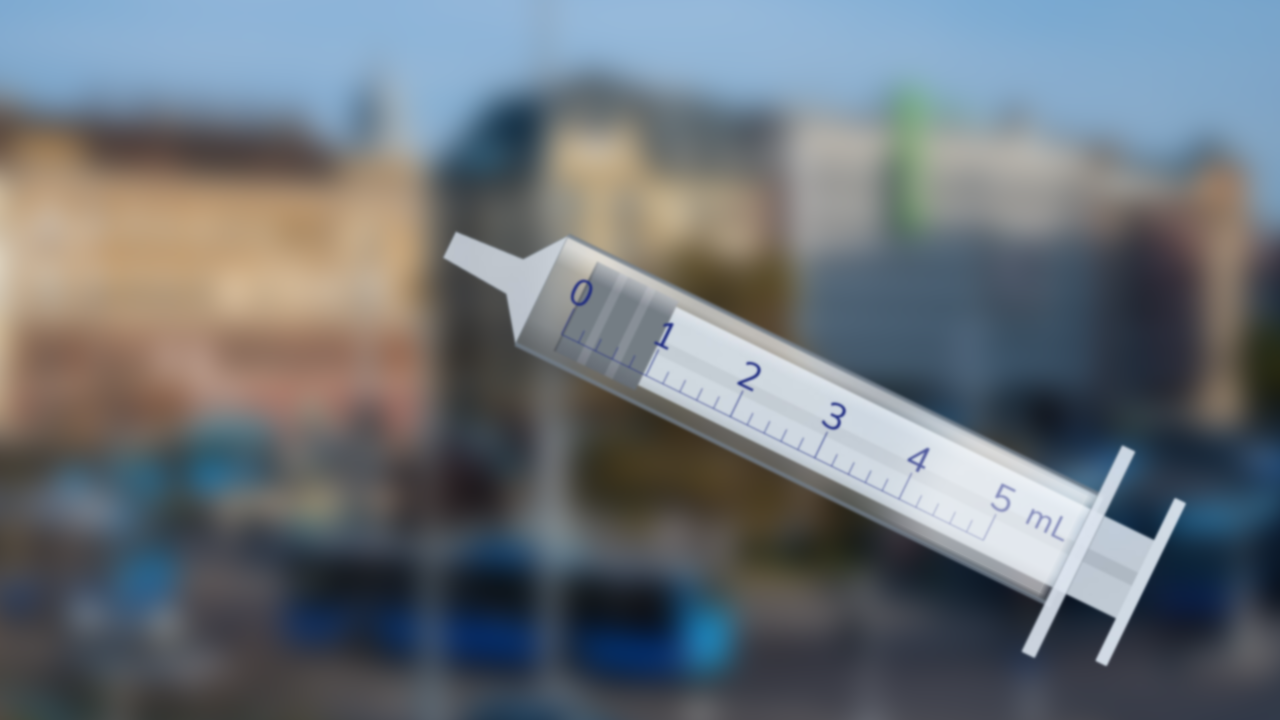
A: 0 mL
